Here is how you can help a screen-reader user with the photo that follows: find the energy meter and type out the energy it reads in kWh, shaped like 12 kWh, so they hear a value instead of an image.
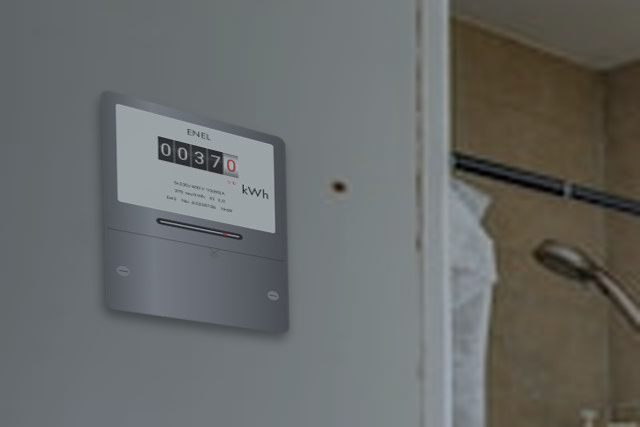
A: 37.0 kWh
